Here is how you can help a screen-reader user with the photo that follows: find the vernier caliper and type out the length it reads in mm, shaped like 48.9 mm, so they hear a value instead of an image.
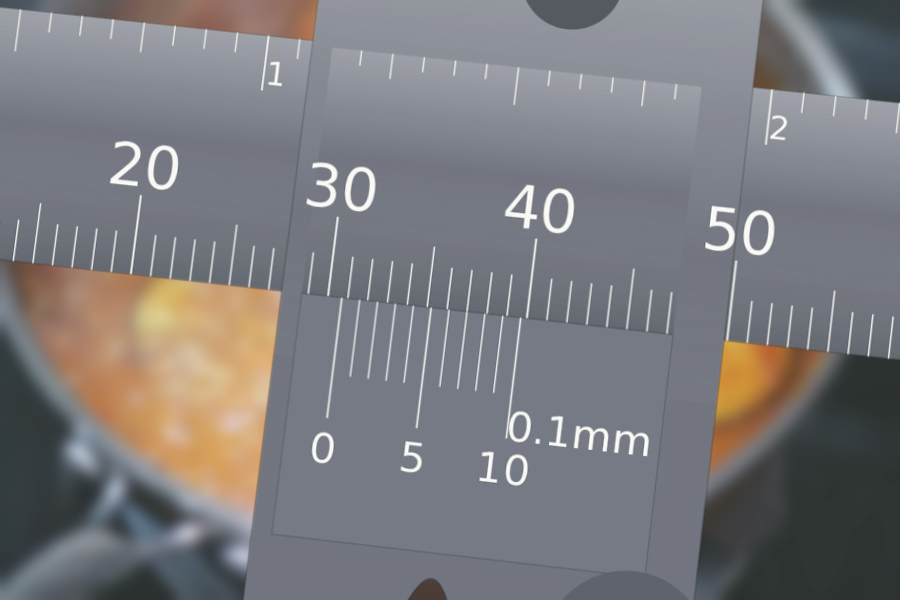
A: 30.7 mm
